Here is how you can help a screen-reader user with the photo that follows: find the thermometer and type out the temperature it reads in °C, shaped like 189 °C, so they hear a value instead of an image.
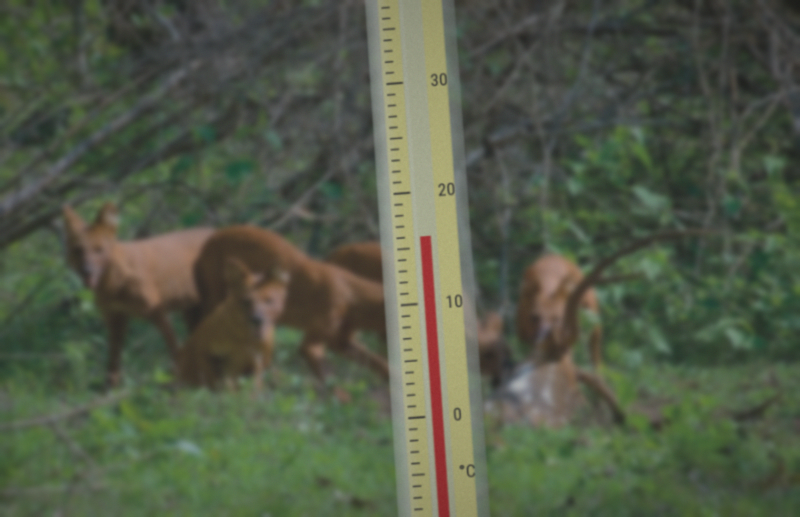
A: 16 °C
